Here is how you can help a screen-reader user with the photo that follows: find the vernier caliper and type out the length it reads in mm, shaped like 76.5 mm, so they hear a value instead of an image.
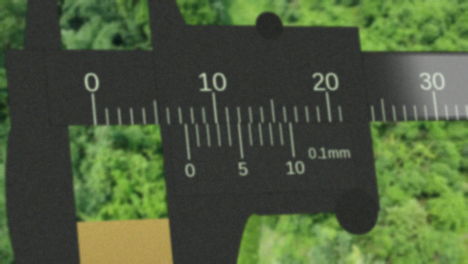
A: 7.4 mm
